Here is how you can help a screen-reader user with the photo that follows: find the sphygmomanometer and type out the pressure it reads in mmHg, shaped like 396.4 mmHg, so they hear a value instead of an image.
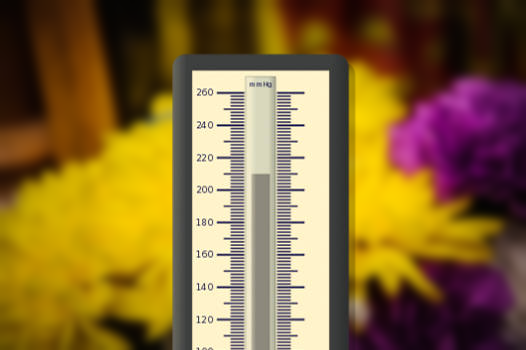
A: 210 mmHg
